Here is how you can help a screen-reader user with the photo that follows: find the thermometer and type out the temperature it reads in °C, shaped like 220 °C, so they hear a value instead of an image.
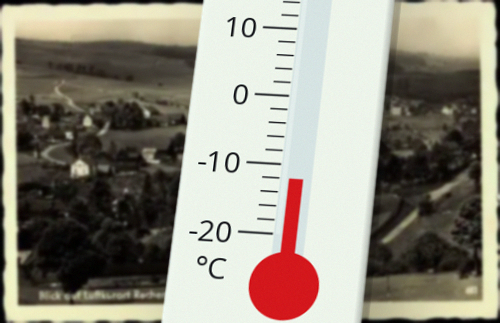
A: -12 °C
